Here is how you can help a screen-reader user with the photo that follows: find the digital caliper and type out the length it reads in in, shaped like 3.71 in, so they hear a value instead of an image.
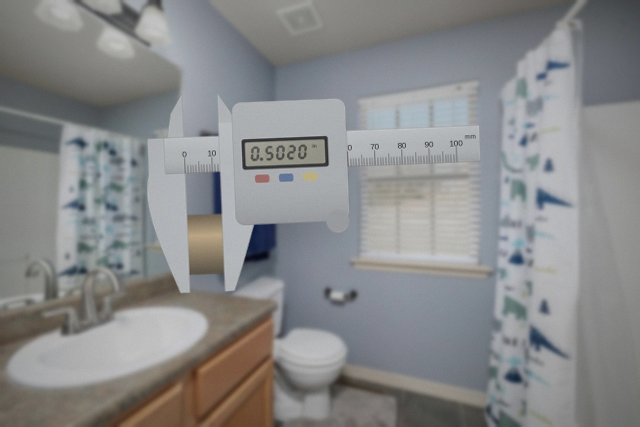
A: 0.5020 in
